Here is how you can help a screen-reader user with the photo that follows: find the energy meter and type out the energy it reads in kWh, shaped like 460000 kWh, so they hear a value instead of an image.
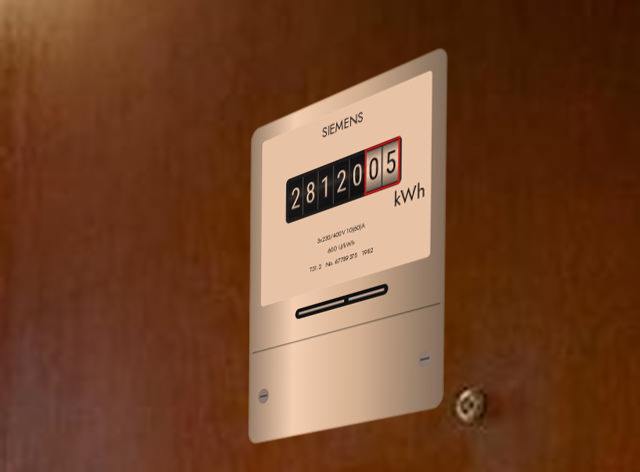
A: 28120.05 kWh
